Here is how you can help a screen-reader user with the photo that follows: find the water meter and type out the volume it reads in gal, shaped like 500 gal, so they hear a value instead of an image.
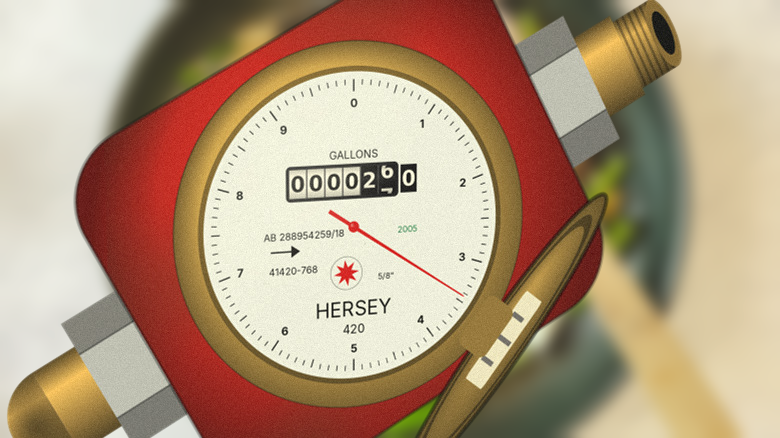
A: 263.4 gal
